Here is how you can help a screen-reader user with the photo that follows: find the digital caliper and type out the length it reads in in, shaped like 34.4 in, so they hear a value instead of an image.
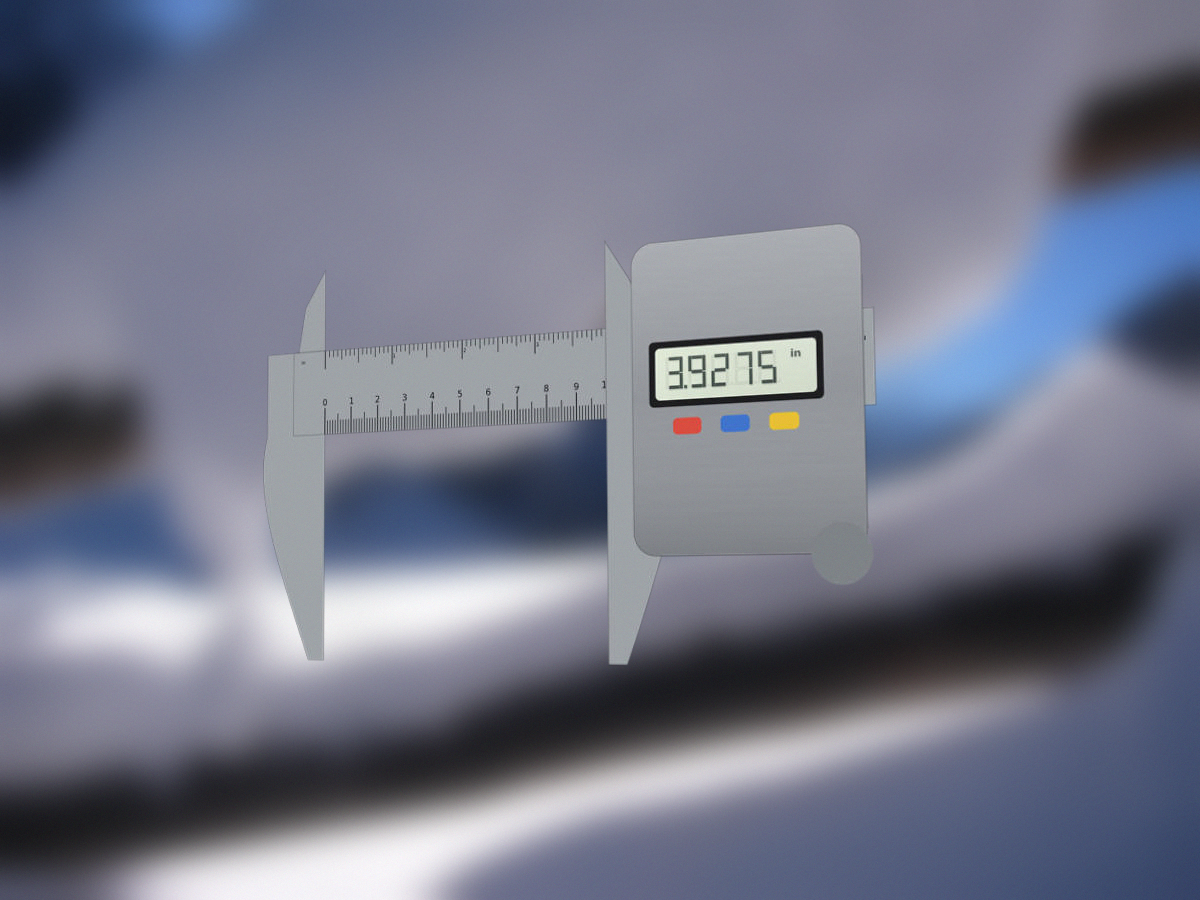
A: 3.9275 in
